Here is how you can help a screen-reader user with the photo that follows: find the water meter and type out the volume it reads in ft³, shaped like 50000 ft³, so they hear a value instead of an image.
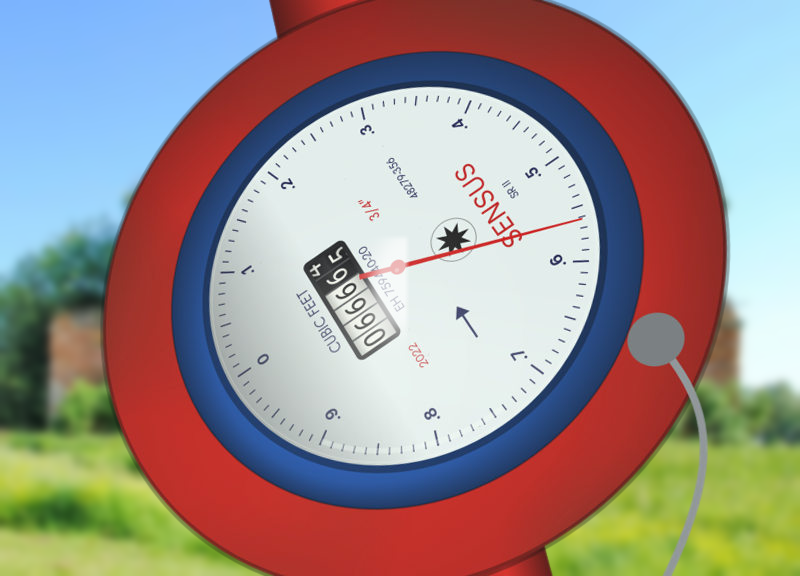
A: 66664.56 ft³
